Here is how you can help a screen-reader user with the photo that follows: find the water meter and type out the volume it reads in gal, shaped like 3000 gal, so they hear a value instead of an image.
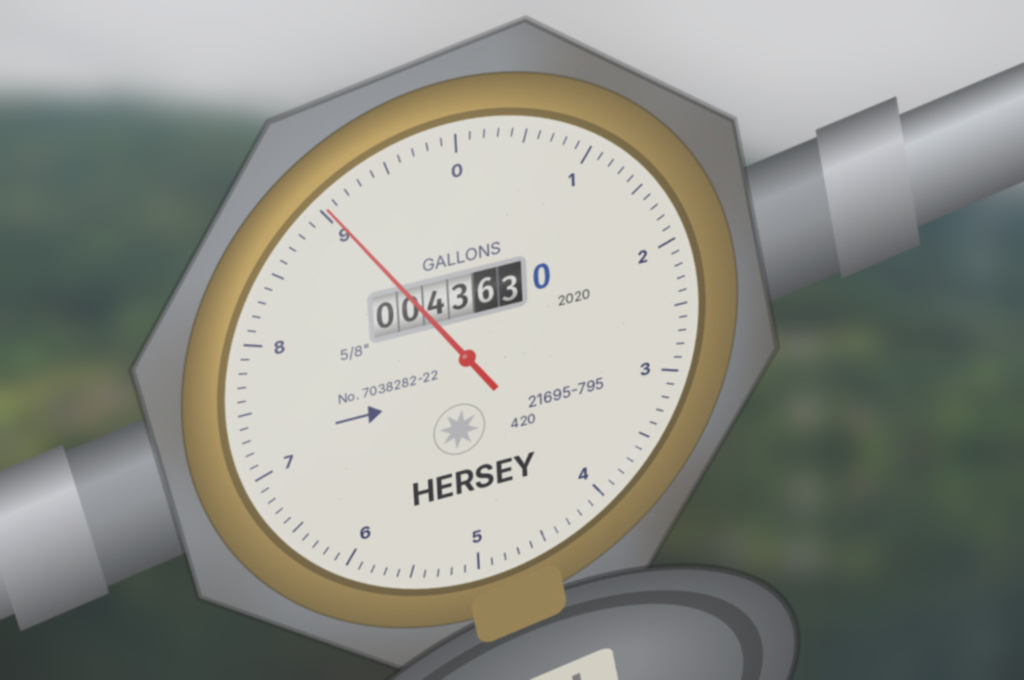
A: 43629.0 gal
